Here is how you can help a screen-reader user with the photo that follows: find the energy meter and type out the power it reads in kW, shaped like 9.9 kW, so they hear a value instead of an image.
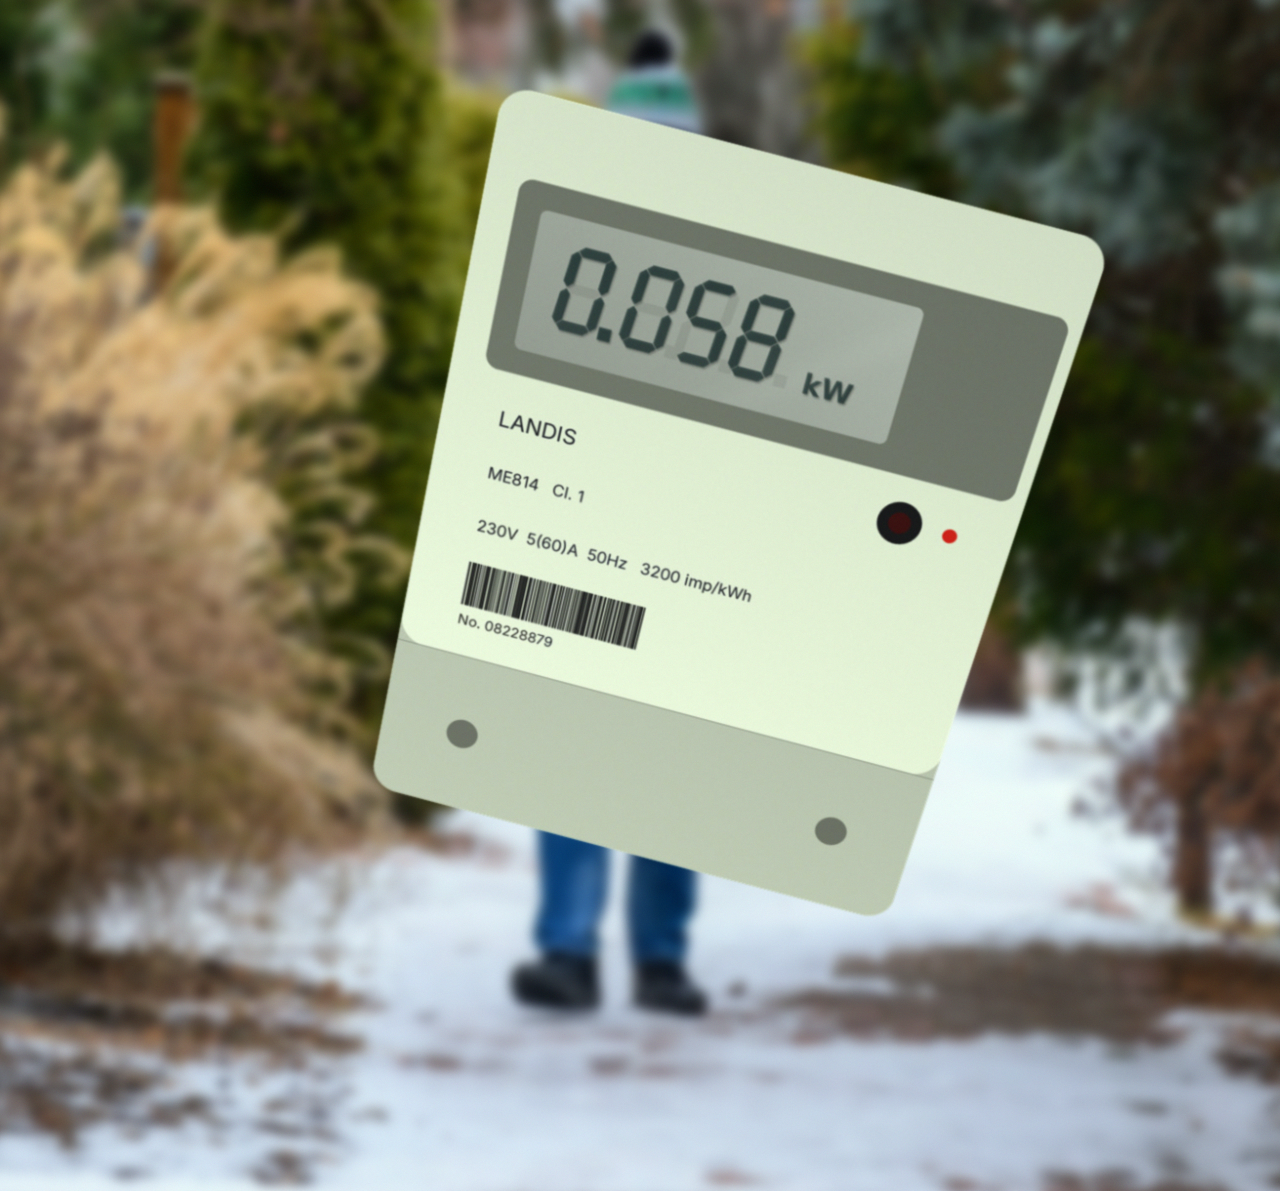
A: 0.058 kW
